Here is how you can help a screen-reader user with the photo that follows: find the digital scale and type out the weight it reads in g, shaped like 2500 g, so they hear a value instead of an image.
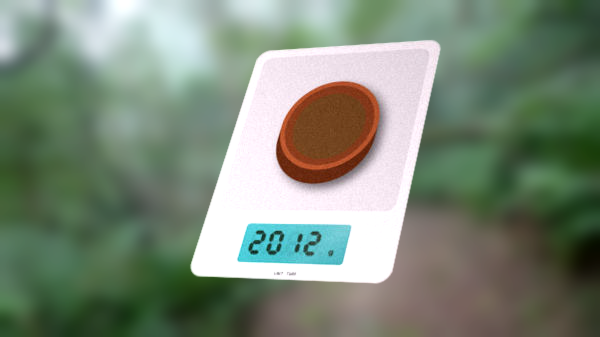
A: 2012 g
